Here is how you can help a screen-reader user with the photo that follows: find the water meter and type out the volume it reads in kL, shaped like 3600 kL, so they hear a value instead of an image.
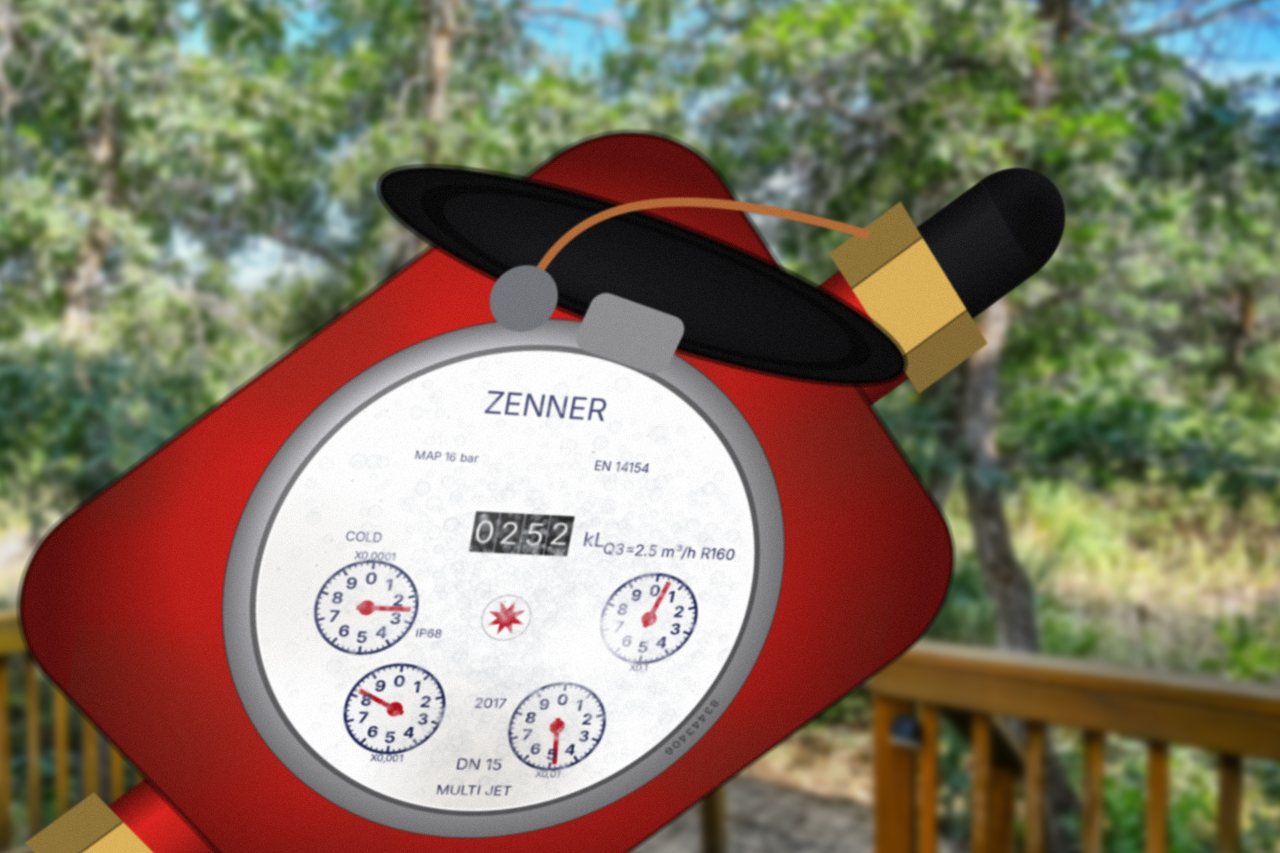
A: 252.0482 kL
